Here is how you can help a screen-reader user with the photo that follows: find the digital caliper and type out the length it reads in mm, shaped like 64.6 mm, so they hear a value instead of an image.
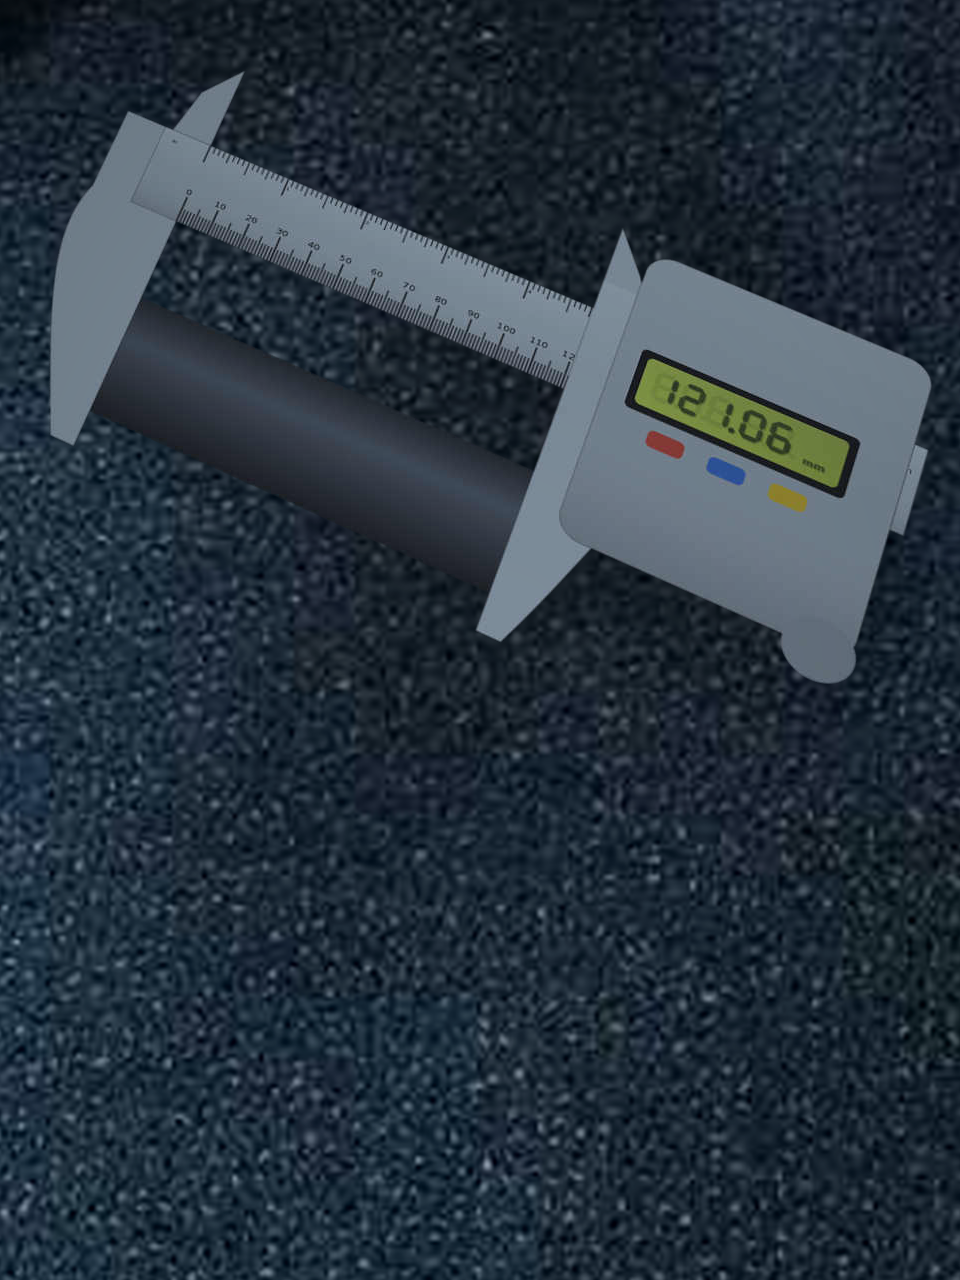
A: 121.06 mm
